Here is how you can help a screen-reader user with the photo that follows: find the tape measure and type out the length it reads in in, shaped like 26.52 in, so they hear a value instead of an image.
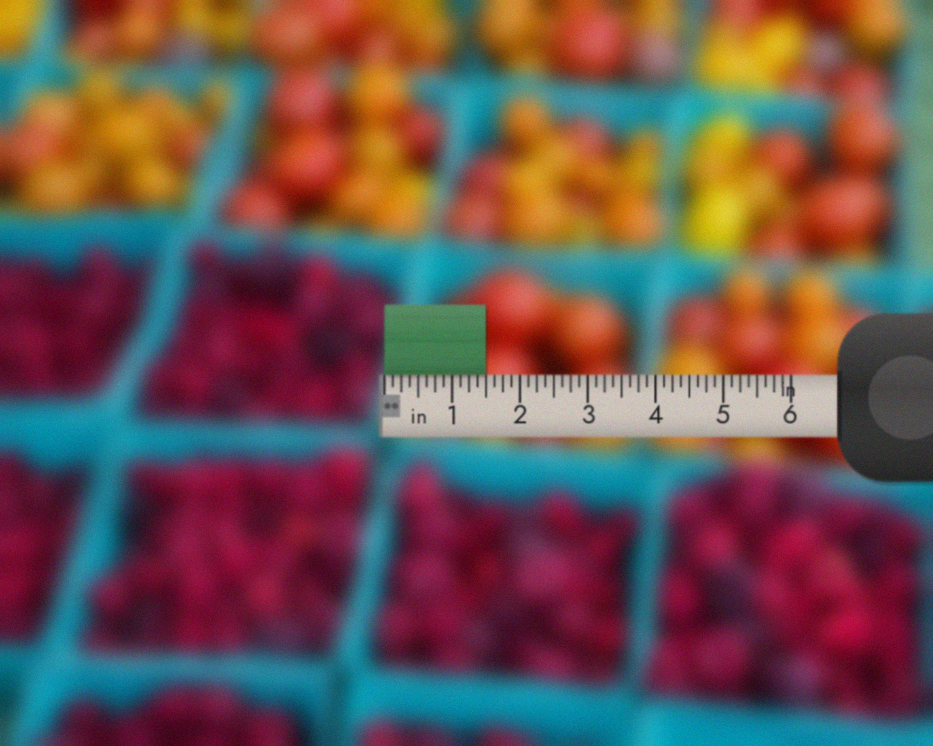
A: 1.5 in
